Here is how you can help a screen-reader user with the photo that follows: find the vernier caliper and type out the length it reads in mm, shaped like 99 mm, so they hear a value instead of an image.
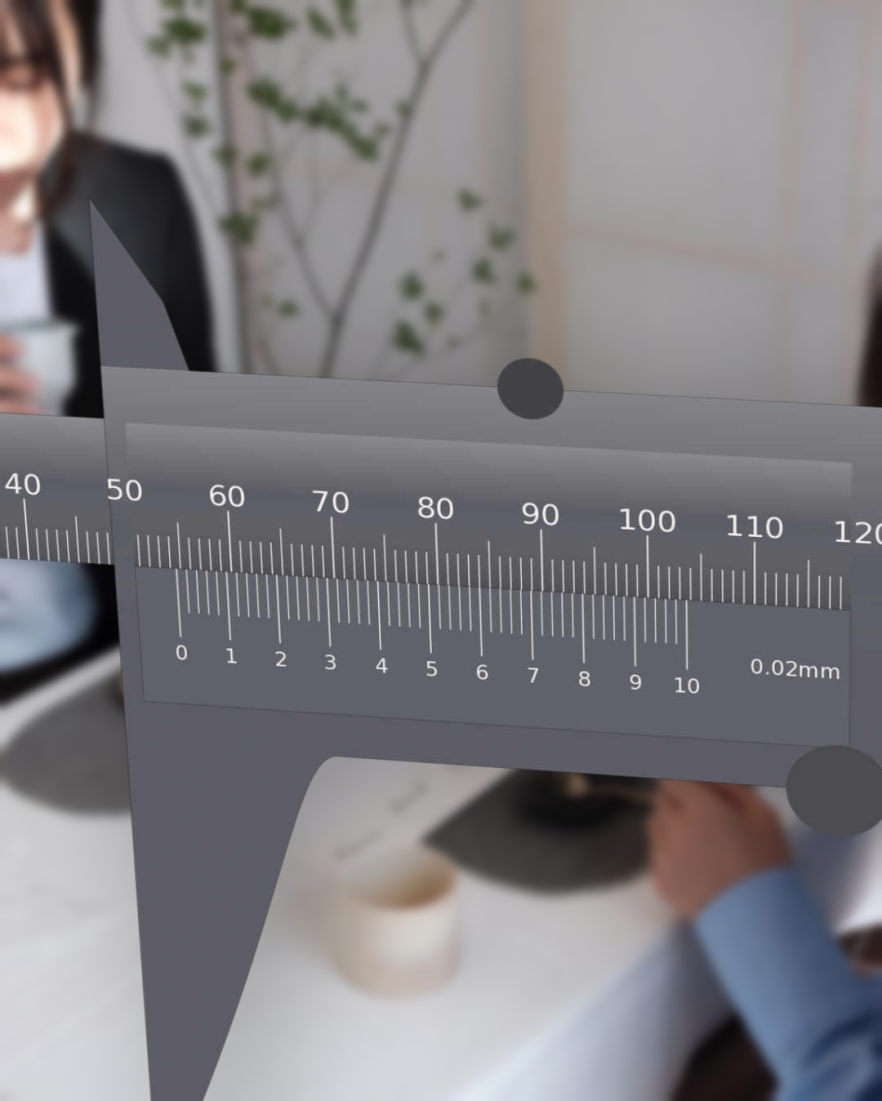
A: 54.6 mm
